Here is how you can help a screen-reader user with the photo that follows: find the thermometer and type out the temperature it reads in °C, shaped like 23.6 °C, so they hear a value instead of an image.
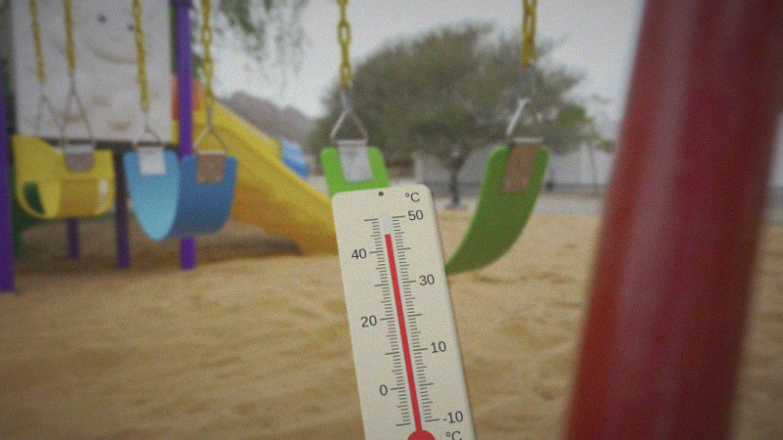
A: 45 °C
